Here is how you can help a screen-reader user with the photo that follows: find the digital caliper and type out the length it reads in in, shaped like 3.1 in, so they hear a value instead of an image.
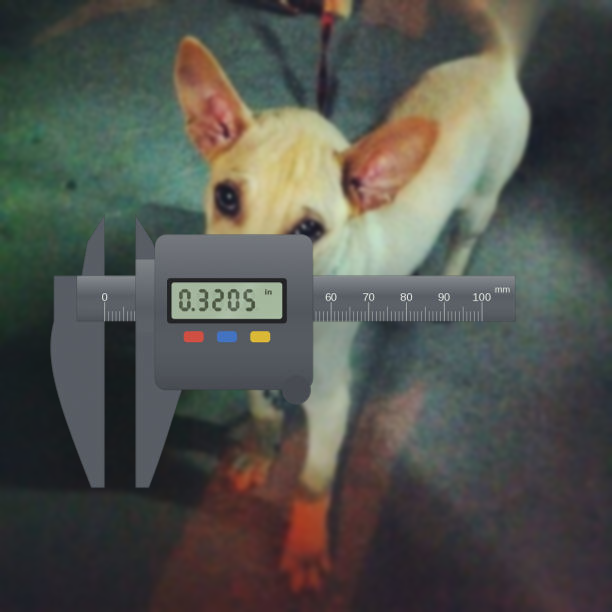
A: 0.3205 in
